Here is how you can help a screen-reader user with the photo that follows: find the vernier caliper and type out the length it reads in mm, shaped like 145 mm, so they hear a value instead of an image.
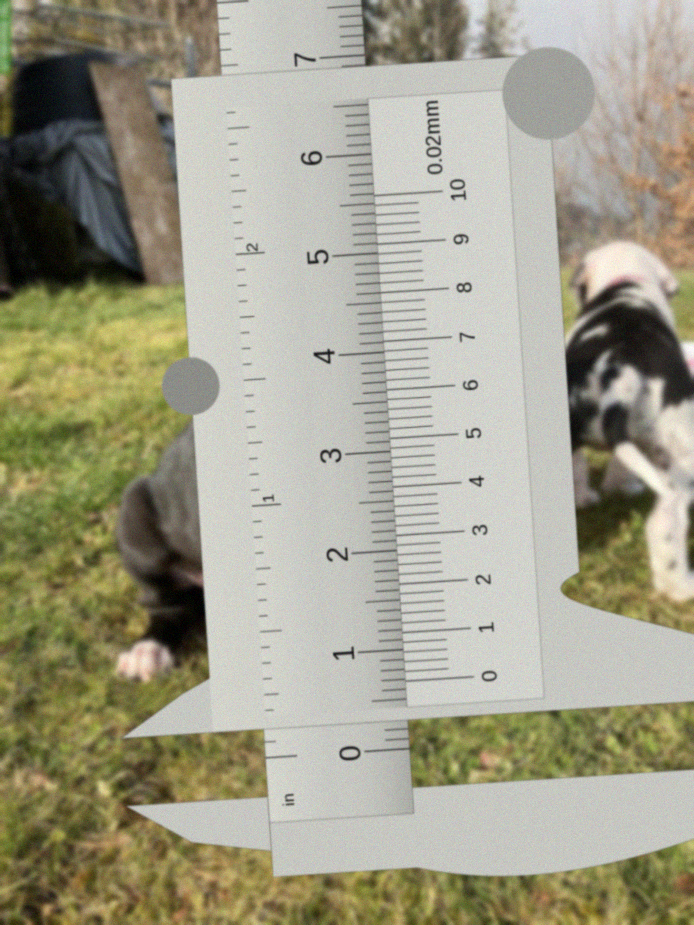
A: 6.8 mm
